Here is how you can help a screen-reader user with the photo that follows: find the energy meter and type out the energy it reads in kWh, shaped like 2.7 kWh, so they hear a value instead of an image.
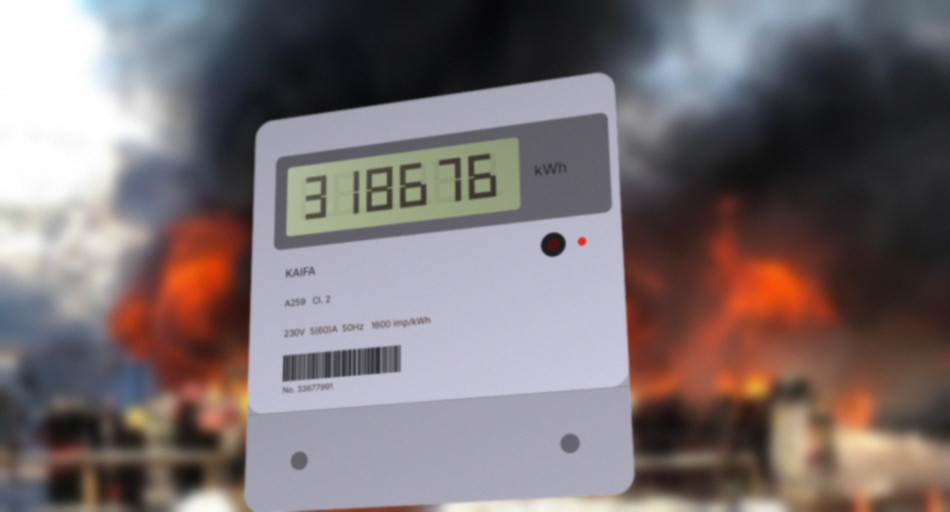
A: 318676 kWh
